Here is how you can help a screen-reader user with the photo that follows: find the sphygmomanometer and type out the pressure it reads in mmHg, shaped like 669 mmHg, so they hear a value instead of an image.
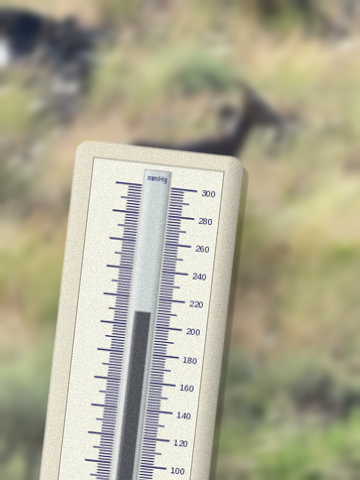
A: 210 mmHg
